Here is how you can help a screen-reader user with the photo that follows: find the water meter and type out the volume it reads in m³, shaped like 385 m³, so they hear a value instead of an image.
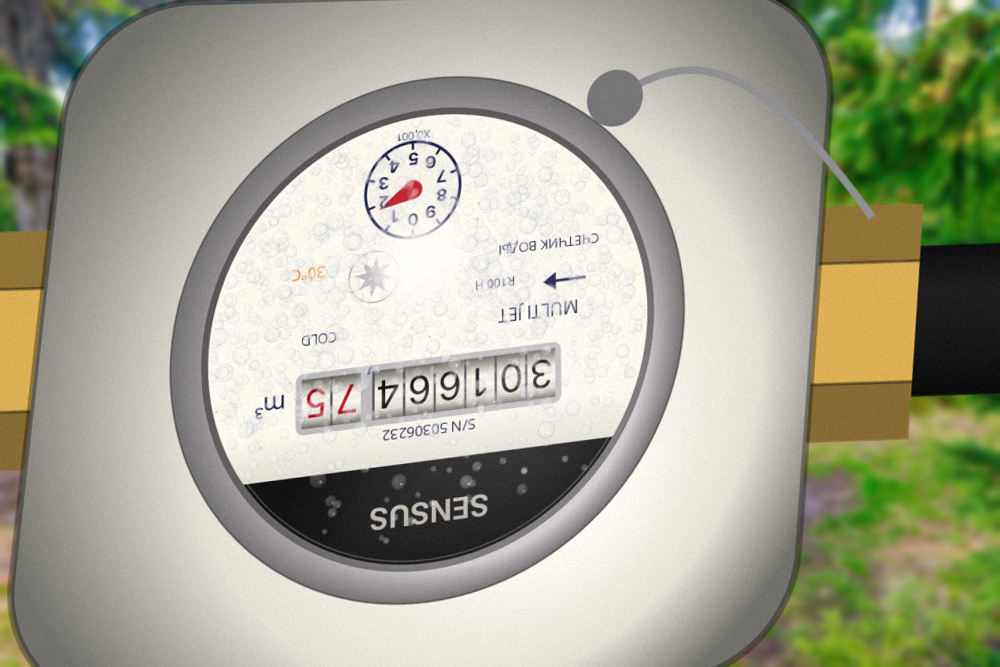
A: 301664.751 m³
